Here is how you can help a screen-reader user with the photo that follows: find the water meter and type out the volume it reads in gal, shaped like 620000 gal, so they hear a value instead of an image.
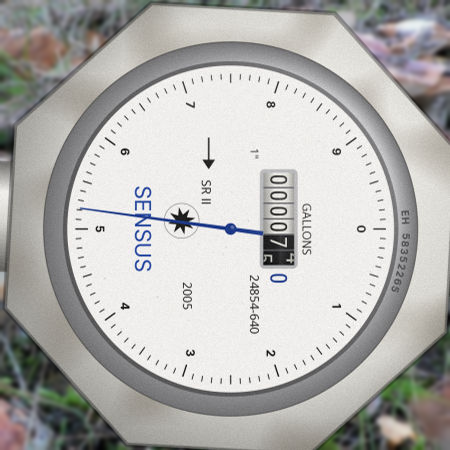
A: 745.2 gal
